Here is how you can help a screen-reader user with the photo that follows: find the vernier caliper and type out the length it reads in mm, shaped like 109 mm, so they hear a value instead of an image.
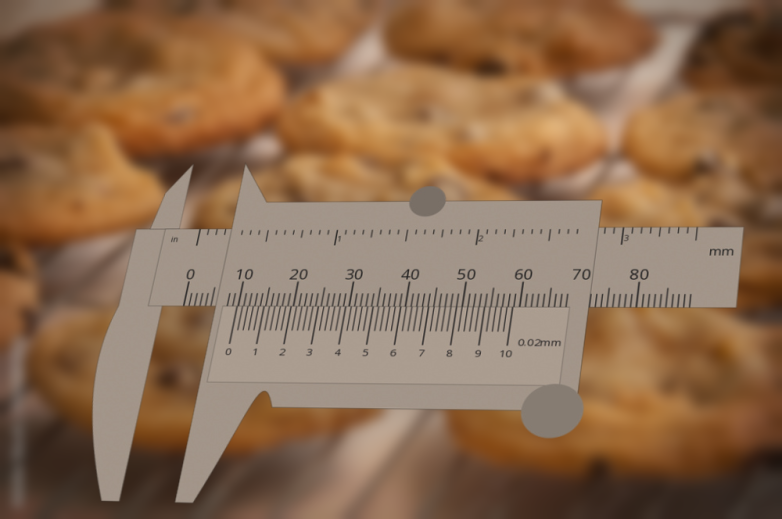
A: 9.8 mm
